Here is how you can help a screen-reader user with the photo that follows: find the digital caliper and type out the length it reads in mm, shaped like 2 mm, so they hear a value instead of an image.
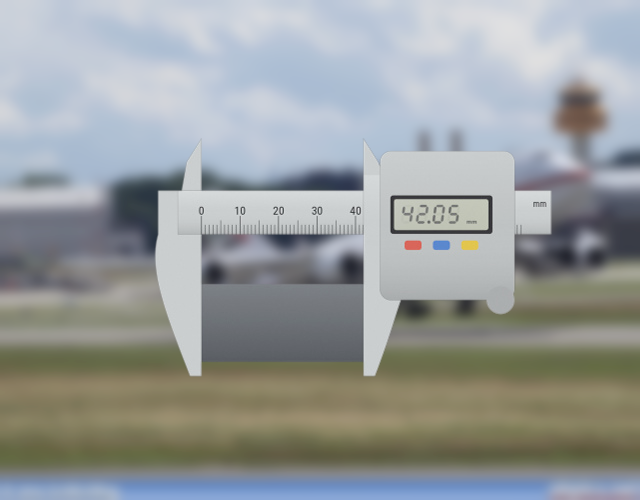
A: 42.05 mm
